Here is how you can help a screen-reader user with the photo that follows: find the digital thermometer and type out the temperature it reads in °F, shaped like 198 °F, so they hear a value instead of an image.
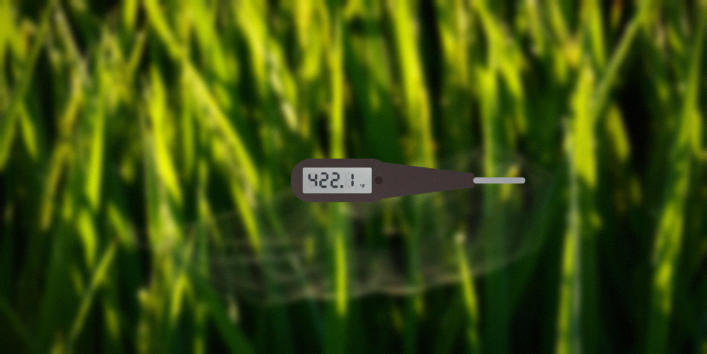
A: 422.1 °F
